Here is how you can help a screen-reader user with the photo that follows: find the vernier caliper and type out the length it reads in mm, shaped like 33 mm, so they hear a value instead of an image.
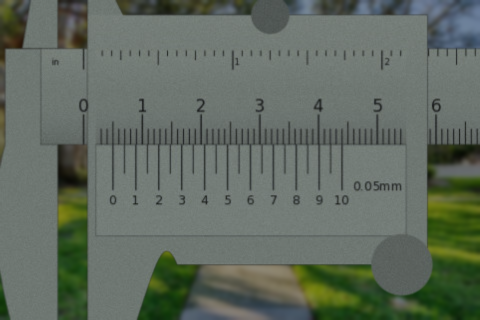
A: 5.0 mm
